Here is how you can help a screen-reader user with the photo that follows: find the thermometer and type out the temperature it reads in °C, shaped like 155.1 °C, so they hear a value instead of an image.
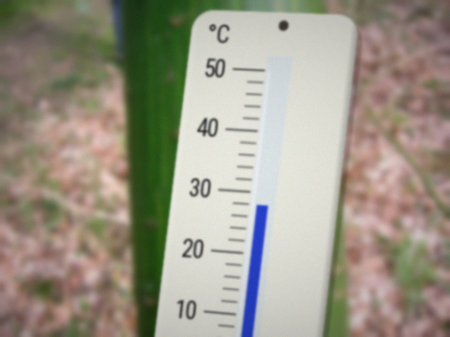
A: 28 °C
